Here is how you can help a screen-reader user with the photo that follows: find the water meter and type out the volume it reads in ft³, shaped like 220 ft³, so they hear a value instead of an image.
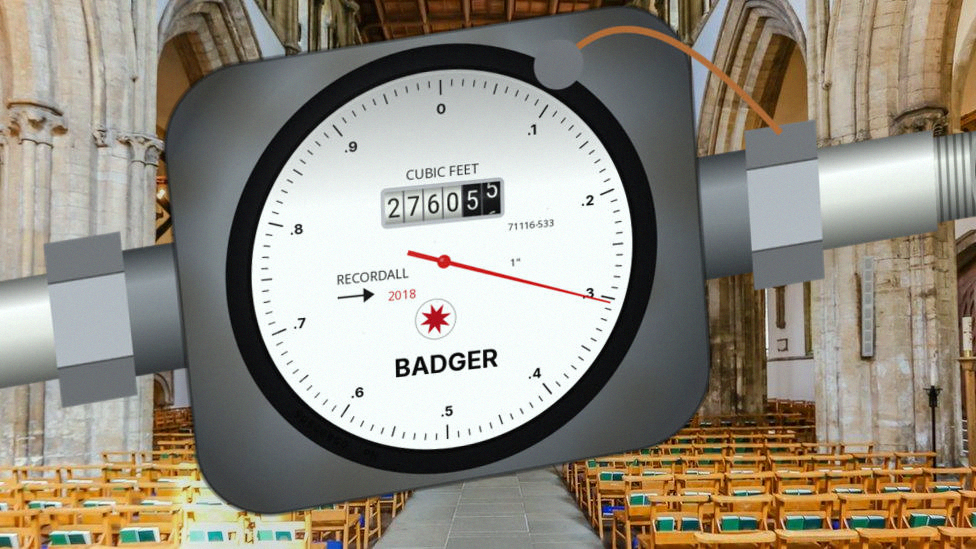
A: 276055.30 ft³
